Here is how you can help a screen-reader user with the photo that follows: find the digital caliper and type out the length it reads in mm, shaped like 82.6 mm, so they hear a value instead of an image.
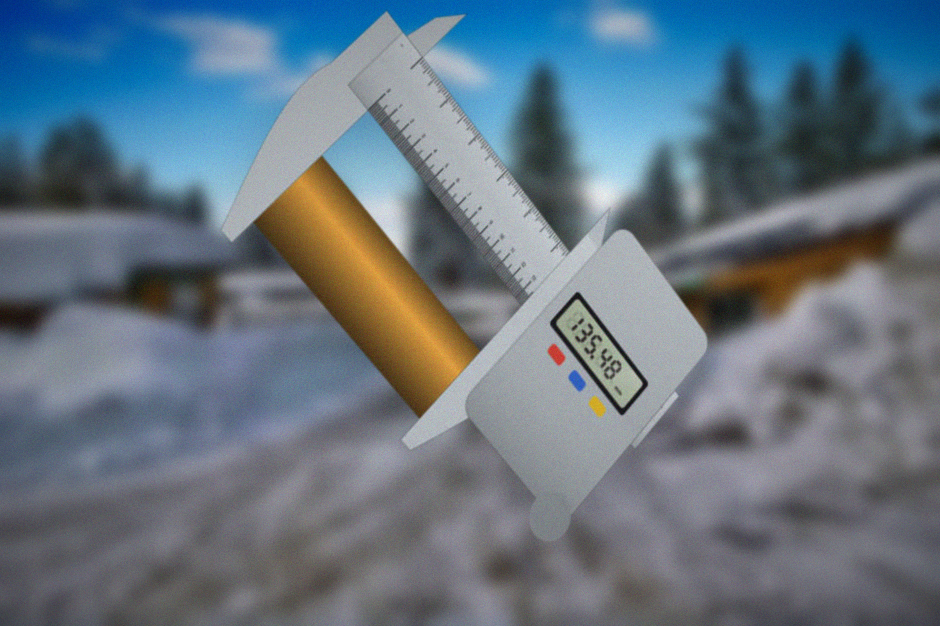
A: 135.48 mm
